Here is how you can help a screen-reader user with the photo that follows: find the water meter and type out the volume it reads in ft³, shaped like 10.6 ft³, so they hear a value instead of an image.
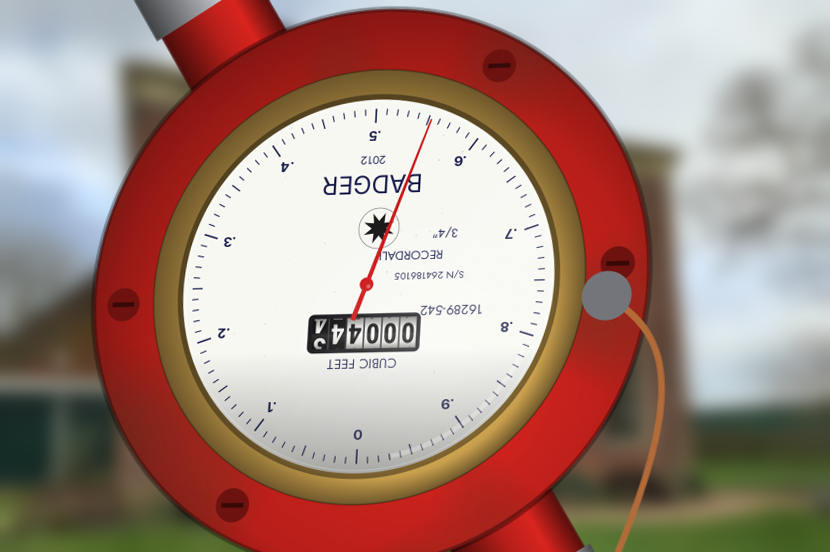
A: 443.55 ft³
